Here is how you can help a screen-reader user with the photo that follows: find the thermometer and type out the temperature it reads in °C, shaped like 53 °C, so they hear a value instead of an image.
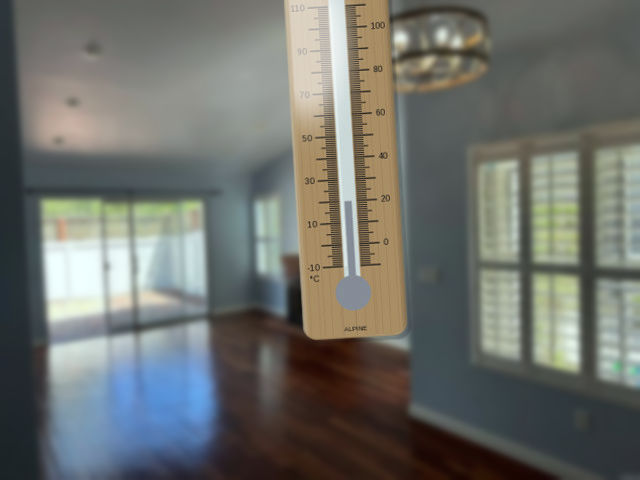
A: 20 °C
